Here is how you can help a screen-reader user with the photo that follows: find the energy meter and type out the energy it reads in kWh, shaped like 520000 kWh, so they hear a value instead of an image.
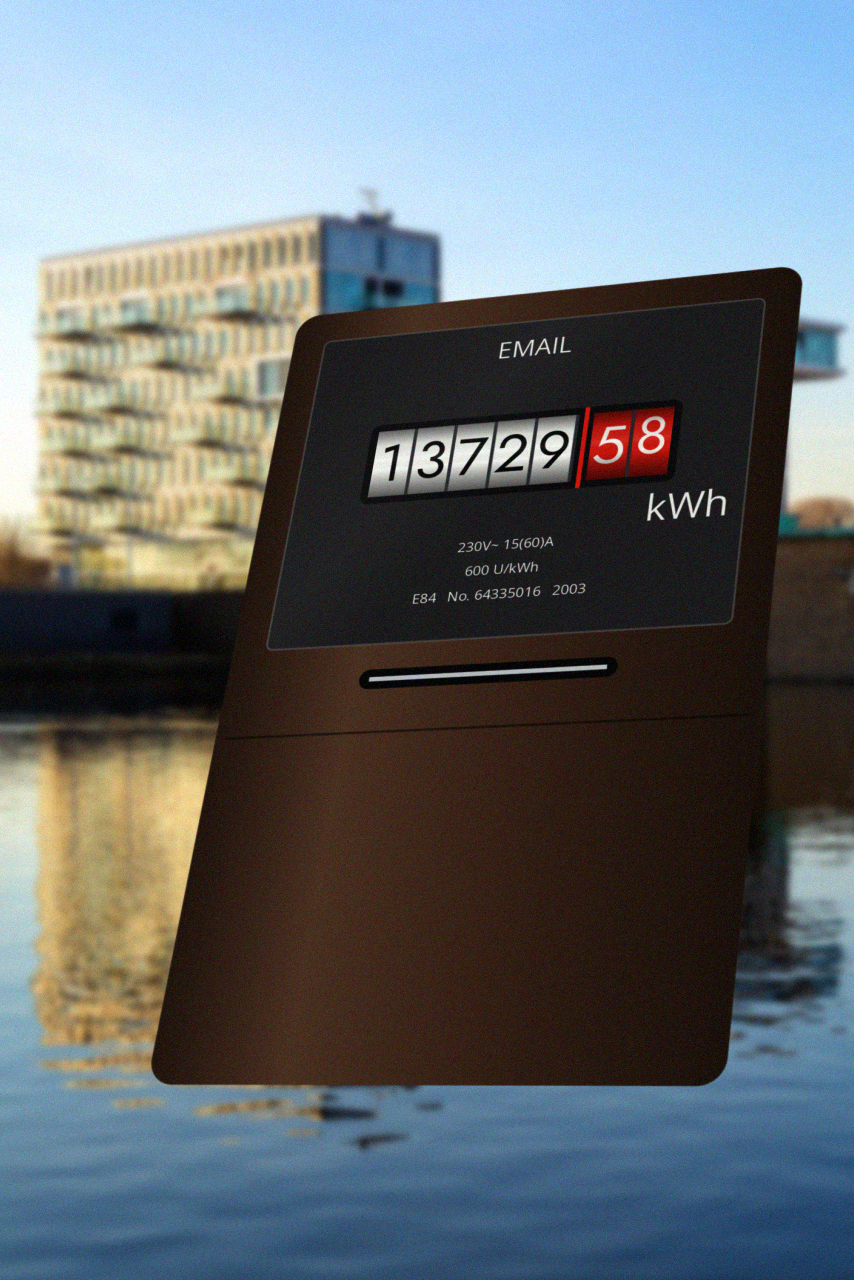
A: 13729.58 kWh
